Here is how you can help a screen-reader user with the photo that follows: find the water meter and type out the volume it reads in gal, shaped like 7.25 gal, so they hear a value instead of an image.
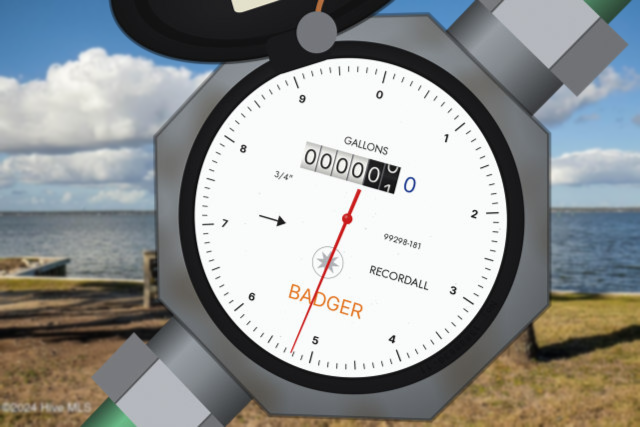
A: 5.2 gal
